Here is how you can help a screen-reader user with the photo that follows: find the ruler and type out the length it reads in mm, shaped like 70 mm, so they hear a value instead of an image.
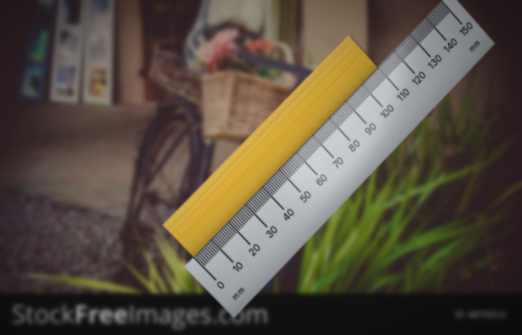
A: 110 mm
